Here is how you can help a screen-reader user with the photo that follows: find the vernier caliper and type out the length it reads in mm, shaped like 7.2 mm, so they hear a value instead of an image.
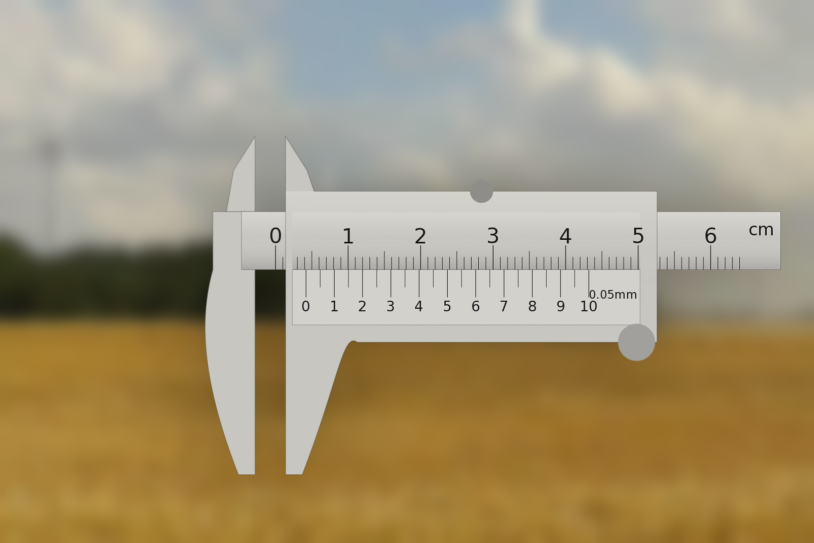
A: 4.2 mm
